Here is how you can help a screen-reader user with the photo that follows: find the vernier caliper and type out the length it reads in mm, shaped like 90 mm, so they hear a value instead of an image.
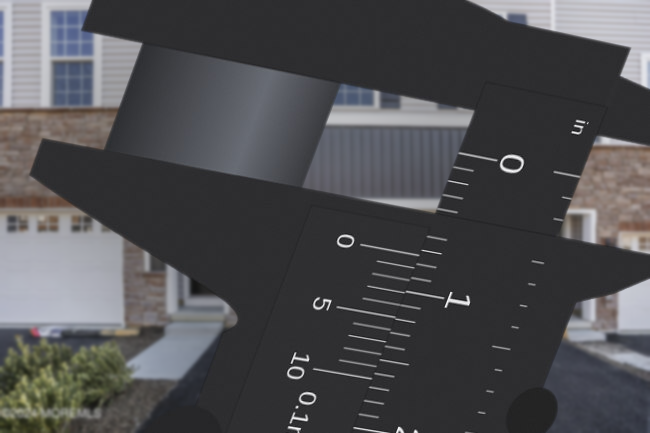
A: 7.4 mm
